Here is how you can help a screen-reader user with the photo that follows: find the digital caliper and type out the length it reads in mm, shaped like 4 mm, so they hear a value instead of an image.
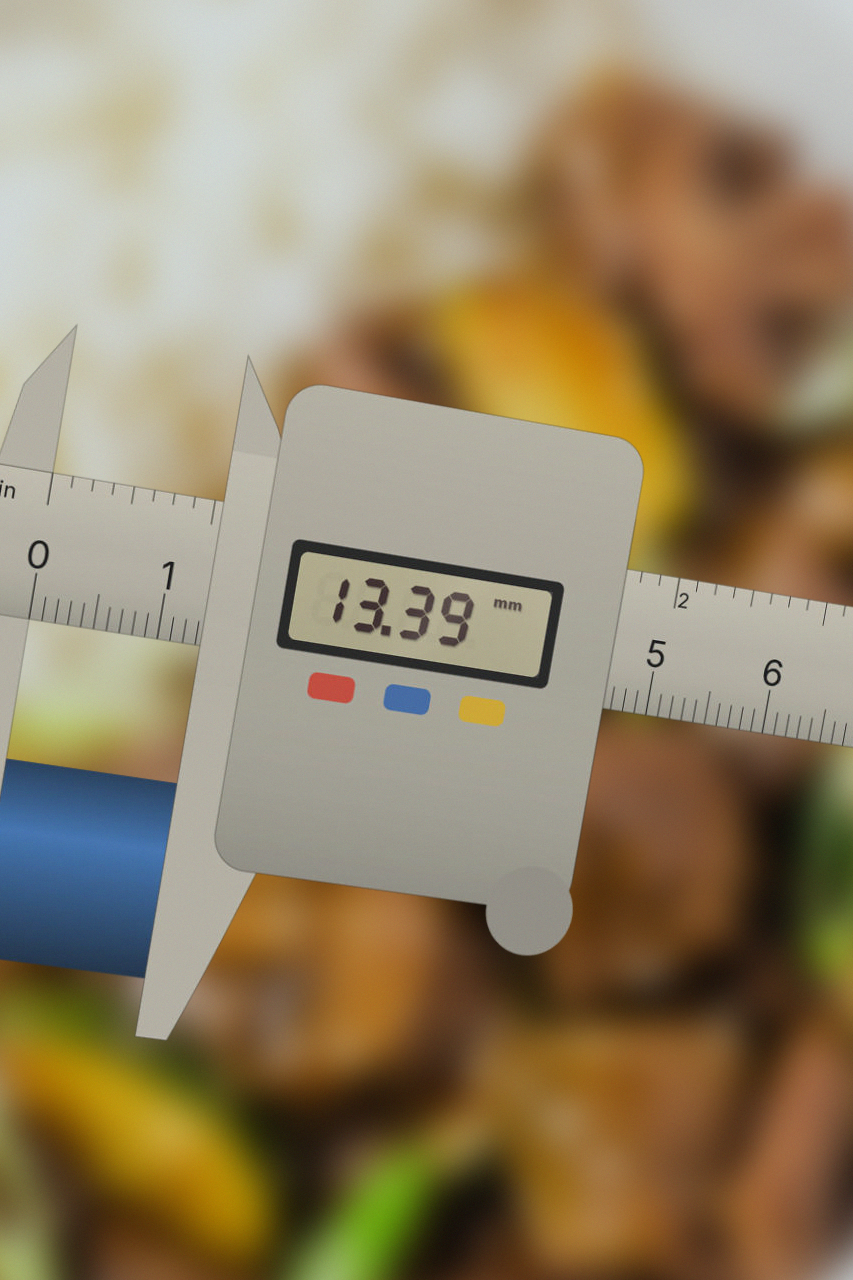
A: 13.39 mm
